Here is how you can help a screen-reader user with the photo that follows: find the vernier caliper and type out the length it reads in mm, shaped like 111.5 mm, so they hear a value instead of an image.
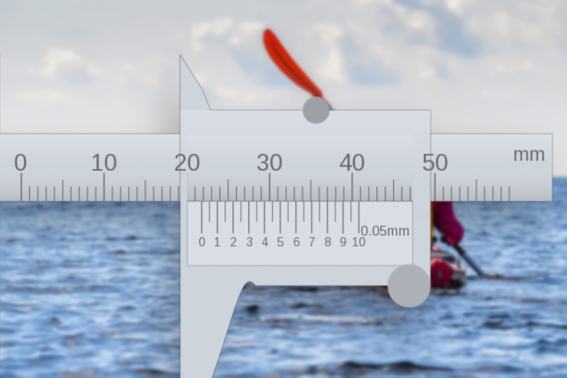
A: 21.8 mm
